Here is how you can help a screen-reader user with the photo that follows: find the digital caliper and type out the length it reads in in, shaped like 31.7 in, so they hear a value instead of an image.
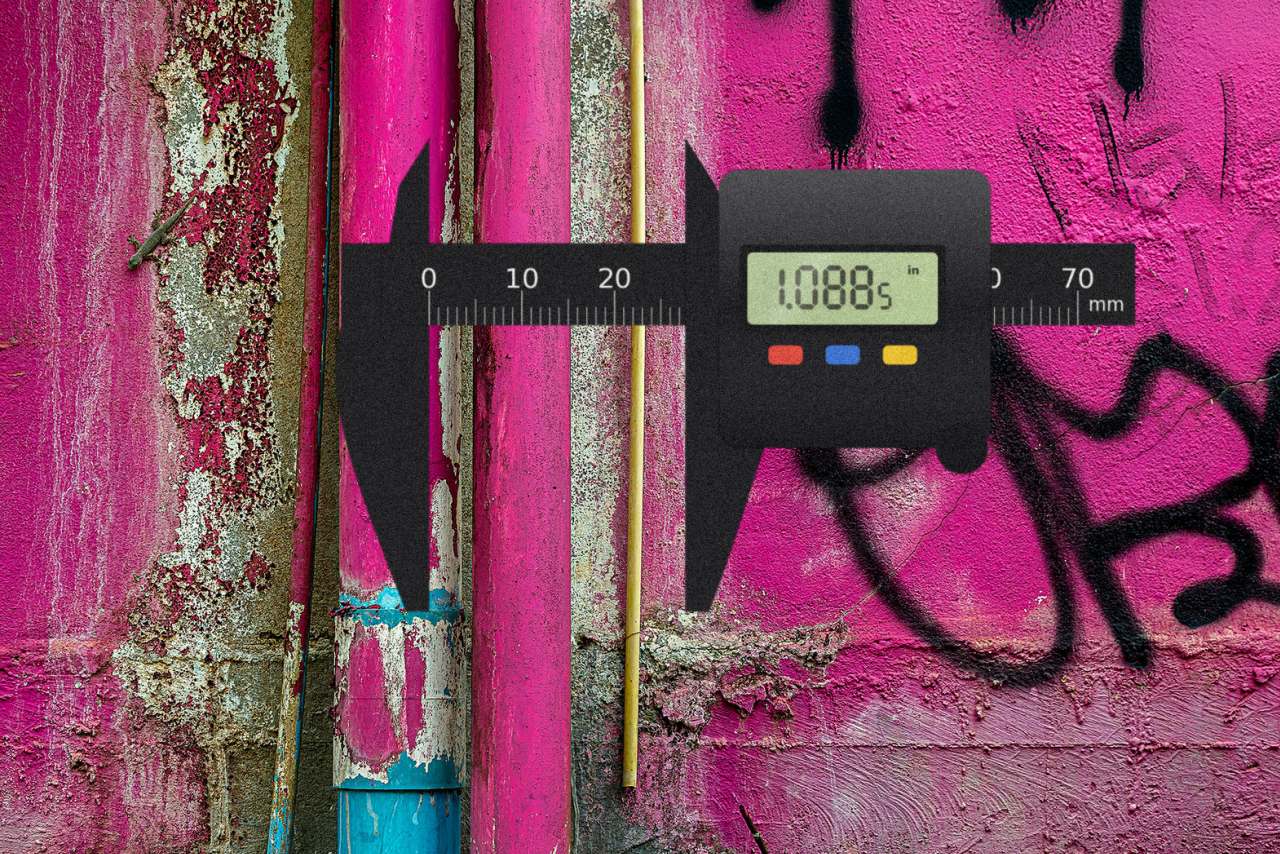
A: 1.0885 in
